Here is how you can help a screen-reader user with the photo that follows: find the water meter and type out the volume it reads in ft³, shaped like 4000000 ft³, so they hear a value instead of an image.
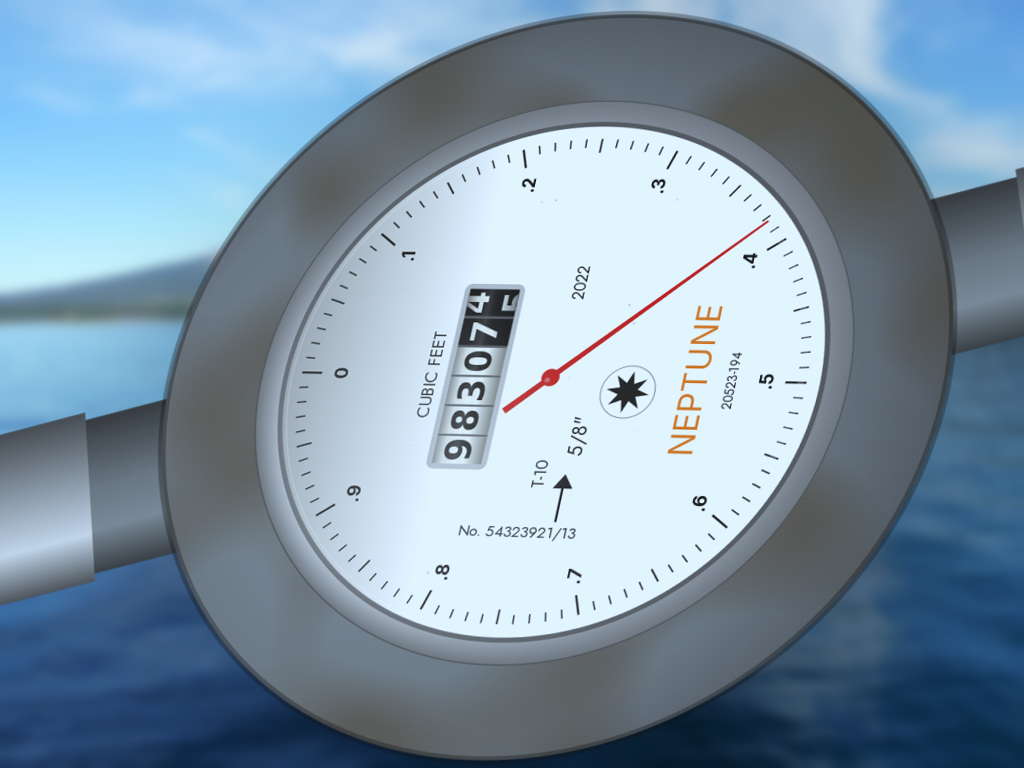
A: 983074.38 ft³
